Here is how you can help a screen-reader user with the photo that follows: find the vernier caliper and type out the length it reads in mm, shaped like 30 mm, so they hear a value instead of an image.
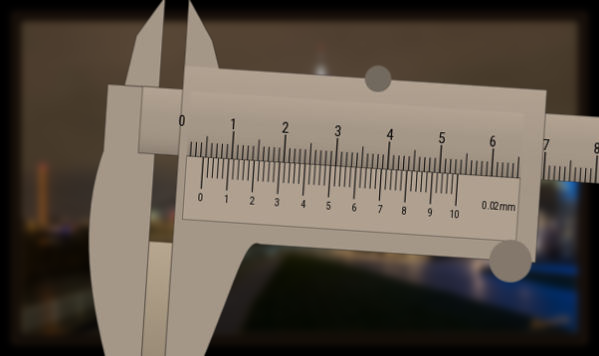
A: 4.5 mm
